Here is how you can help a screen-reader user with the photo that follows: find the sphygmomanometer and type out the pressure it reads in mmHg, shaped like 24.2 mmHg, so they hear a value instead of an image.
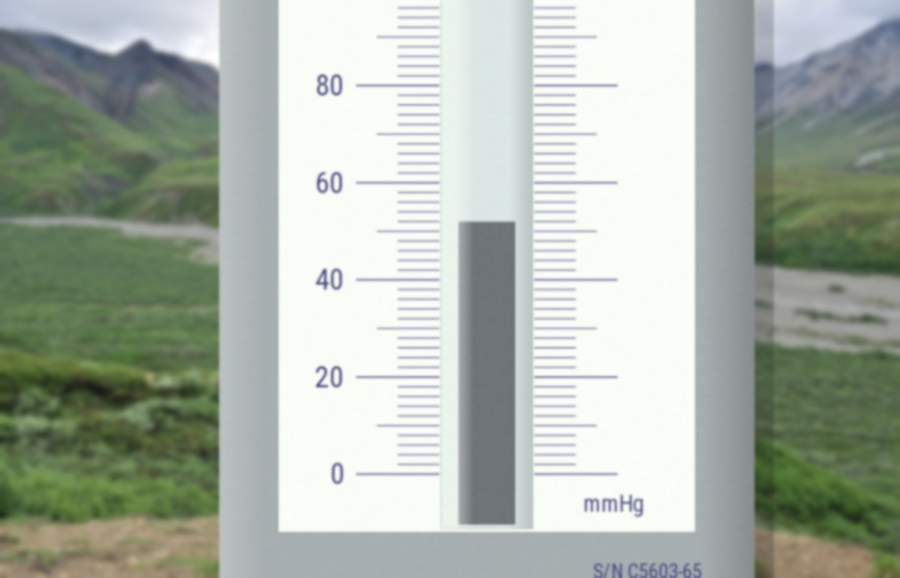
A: 52 mmHg
